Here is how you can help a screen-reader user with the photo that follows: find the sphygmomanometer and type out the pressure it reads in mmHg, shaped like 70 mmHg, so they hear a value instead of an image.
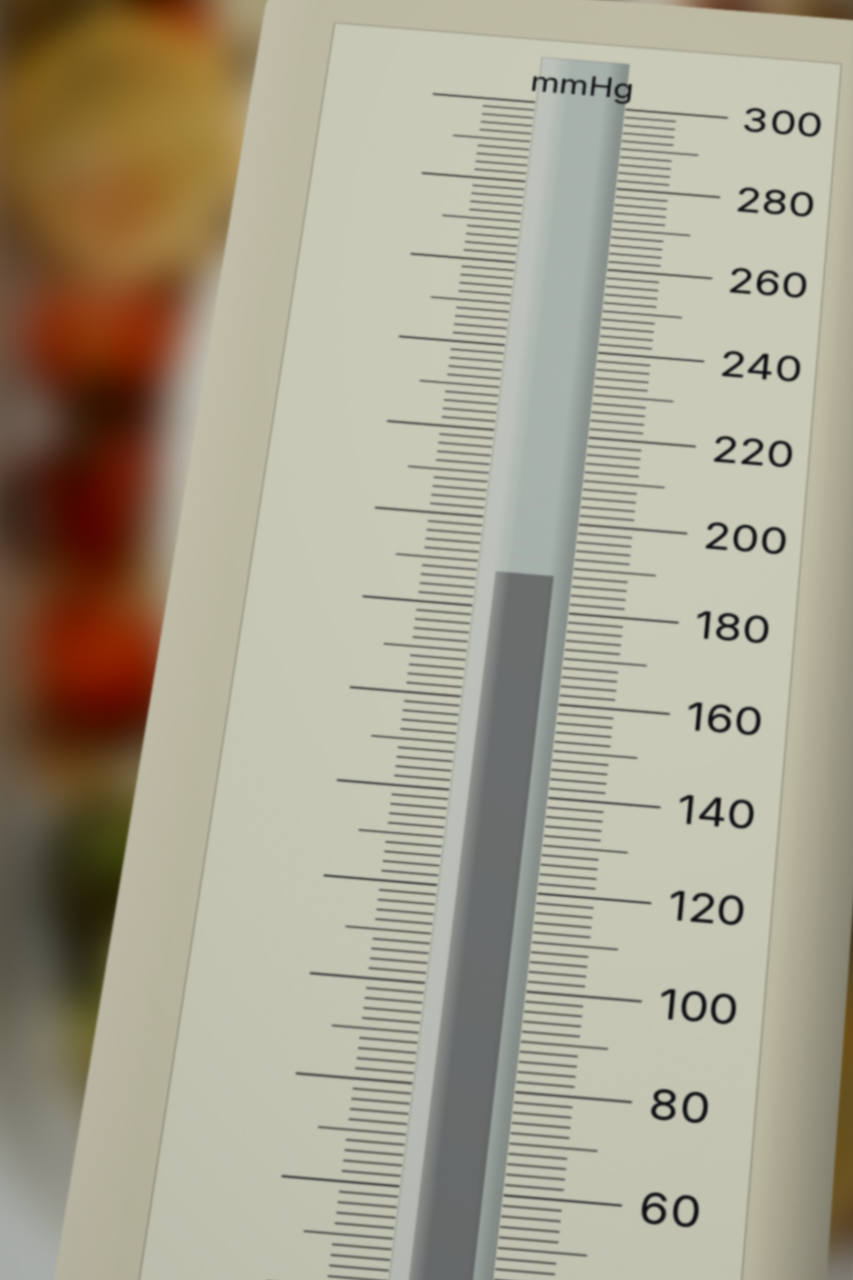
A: 188 mmHg
